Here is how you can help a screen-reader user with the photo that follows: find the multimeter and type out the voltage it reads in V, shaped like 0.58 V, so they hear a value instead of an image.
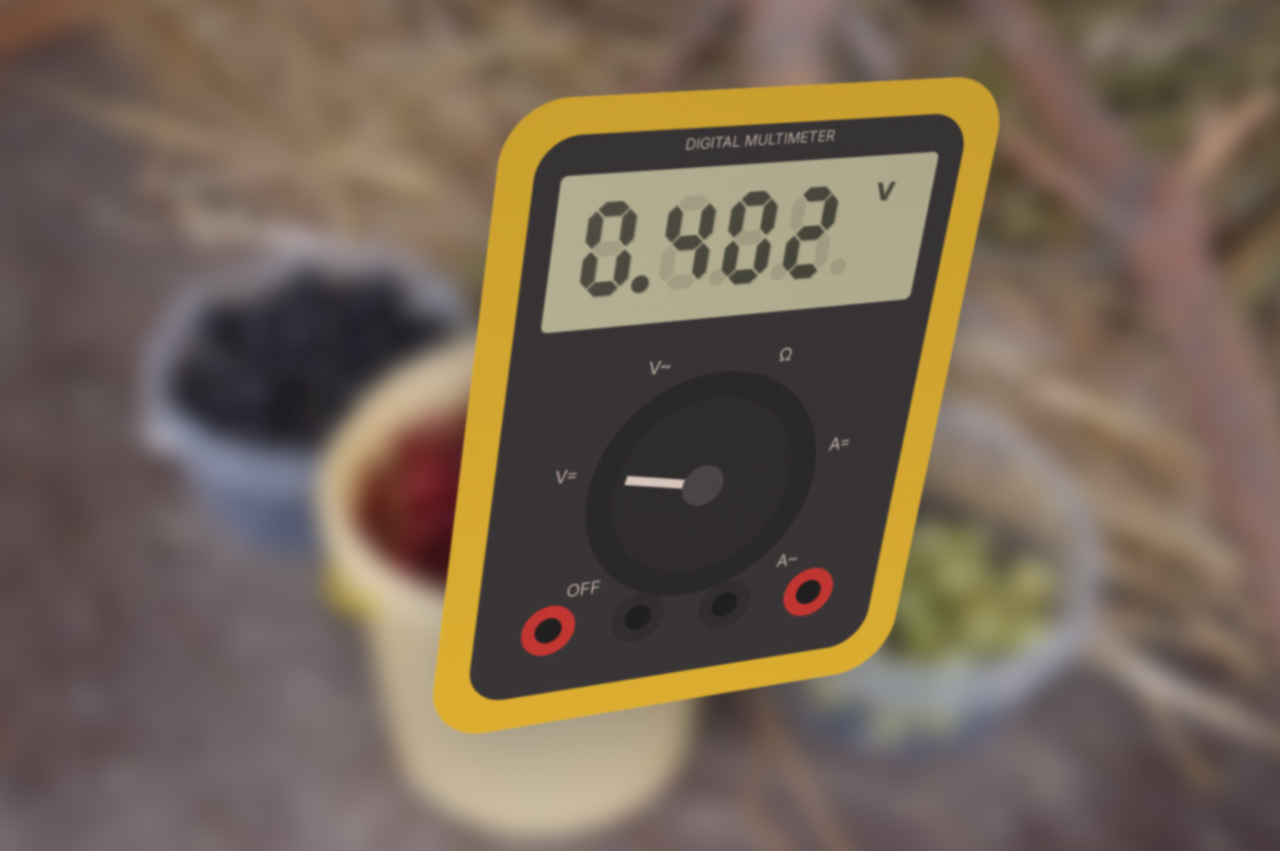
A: 0.402 V
